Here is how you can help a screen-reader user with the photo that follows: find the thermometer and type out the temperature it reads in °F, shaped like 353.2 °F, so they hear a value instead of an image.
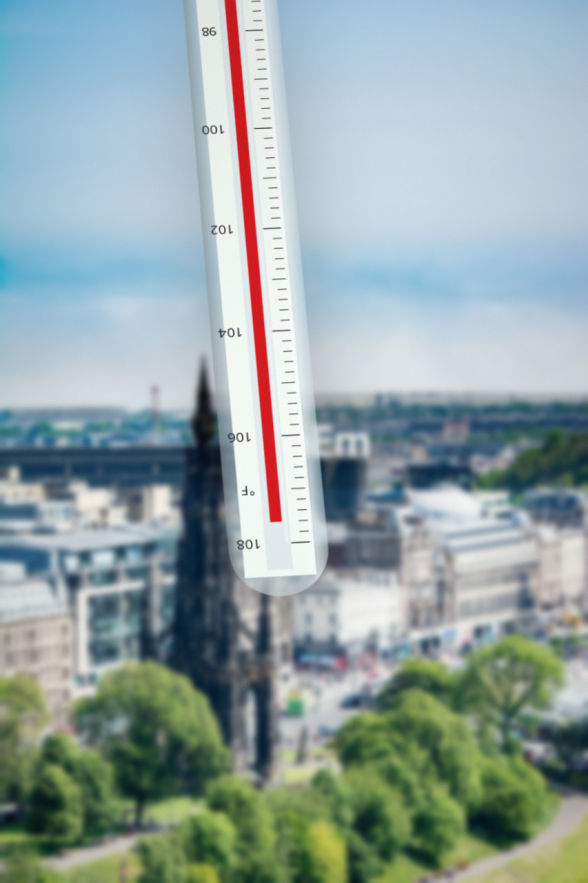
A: 107.6 °F
